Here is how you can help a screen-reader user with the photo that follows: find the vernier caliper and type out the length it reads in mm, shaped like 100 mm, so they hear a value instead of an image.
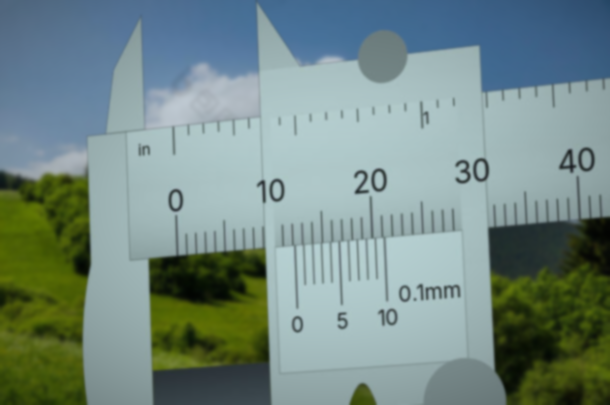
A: 12.2 mm
